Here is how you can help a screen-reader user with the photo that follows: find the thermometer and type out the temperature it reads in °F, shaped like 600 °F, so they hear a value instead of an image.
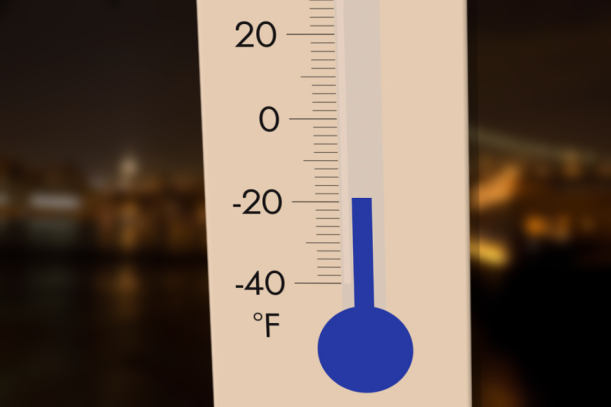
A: -19 °F
